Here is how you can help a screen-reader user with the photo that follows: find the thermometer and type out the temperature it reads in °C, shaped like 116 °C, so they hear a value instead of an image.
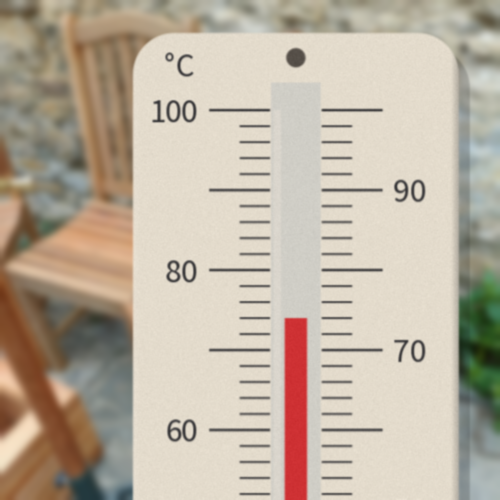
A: 74 °C
